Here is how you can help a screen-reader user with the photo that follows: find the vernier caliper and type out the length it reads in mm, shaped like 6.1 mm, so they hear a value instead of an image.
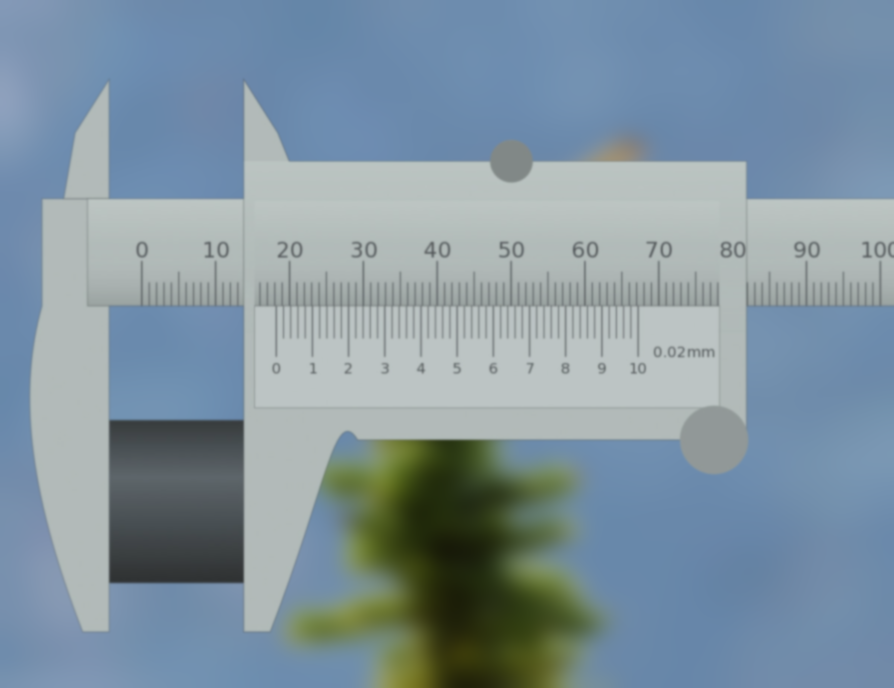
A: 18.2 mm
